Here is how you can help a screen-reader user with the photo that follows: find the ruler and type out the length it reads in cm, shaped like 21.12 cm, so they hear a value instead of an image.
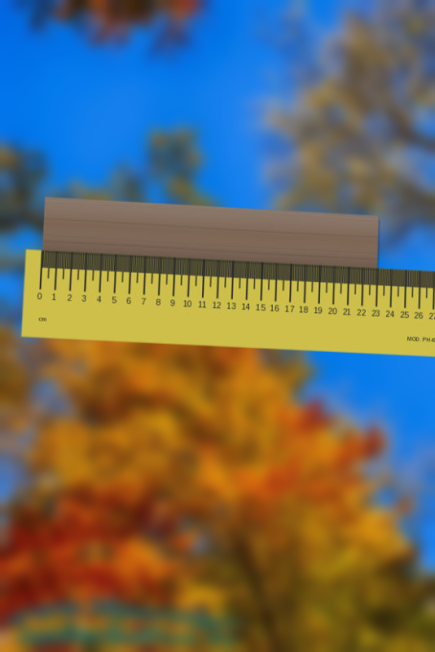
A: 23 cm
